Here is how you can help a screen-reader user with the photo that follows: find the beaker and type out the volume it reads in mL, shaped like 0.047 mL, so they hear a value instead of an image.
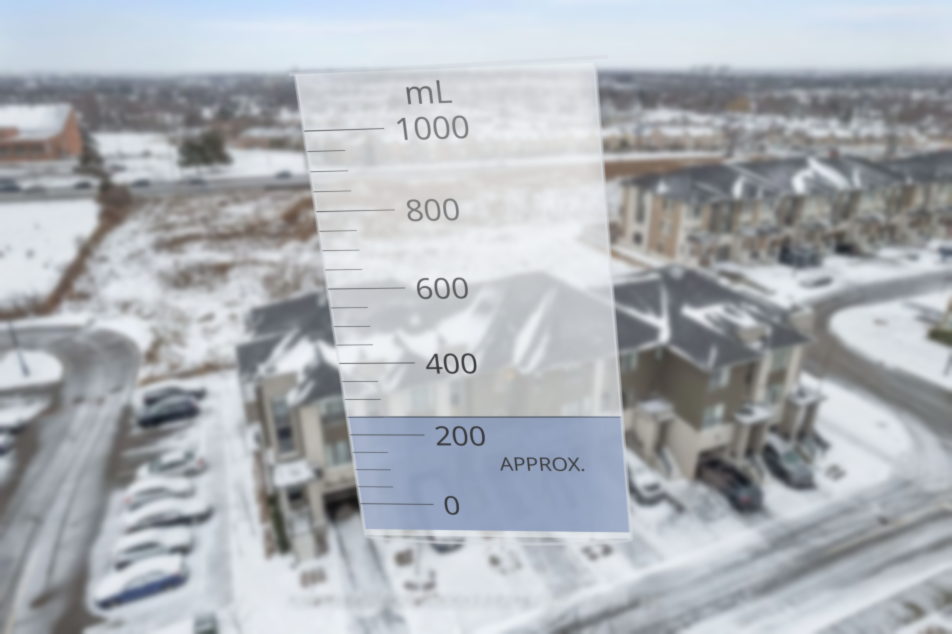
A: 250 mL
